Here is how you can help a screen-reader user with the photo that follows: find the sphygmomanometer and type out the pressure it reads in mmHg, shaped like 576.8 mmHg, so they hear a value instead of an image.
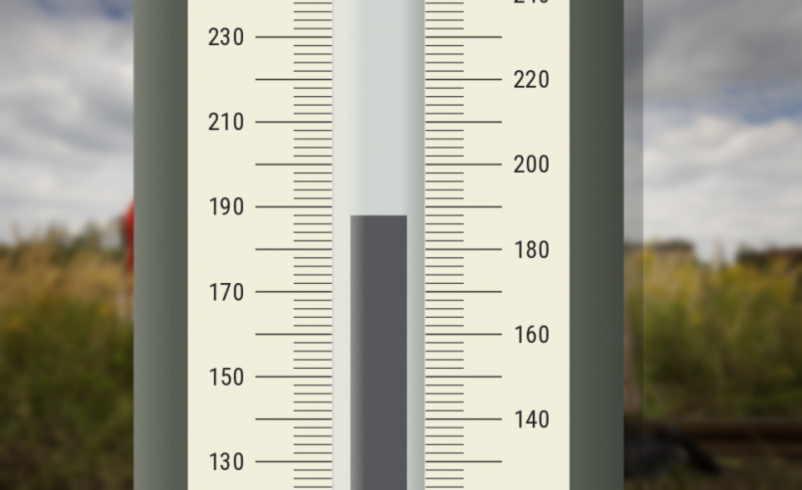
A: 188 mmHg
